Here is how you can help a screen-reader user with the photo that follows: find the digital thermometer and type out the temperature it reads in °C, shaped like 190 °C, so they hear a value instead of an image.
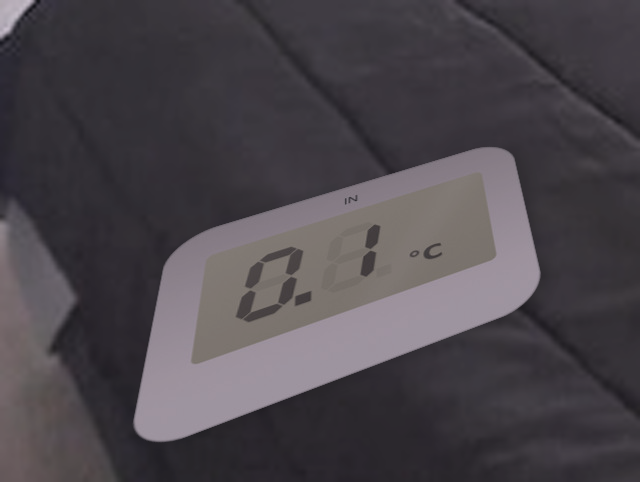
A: 0.1 °C
